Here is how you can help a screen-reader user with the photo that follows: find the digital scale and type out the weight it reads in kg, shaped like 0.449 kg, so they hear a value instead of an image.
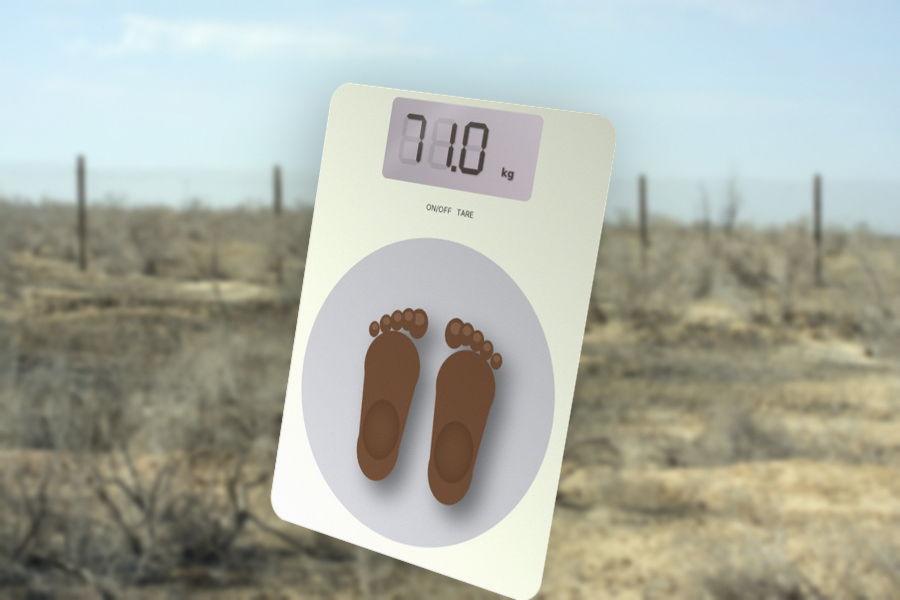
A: 71.0 kg
